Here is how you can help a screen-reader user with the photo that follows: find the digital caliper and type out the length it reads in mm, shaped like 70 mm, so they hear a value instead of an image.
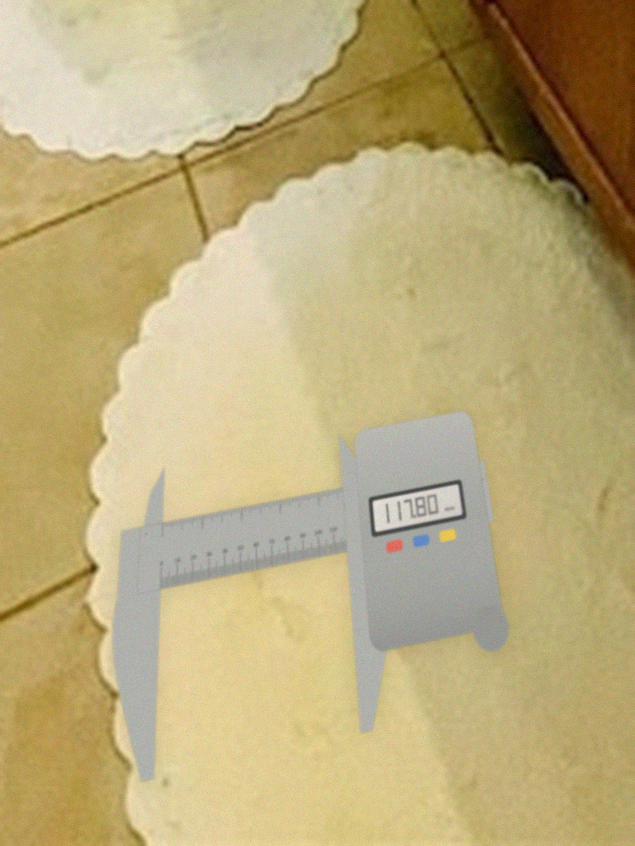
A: 117.80 mm
